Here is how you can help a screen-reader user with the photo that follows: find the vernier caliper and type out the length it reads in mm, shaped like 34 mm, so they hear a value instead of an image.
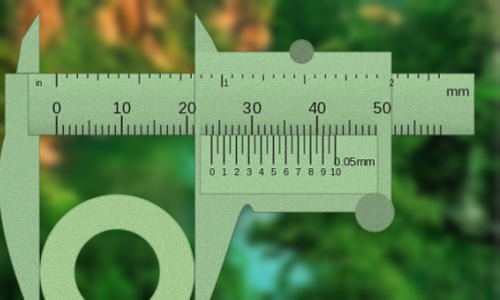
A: 23.8 mm
